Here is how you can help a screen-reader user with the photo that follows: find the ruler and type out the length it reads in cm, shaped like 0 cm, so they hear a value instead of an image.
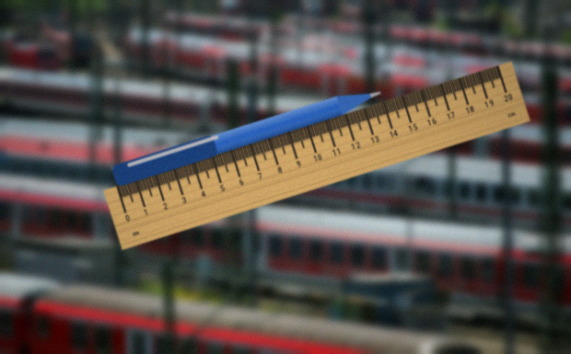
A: 14 cm
